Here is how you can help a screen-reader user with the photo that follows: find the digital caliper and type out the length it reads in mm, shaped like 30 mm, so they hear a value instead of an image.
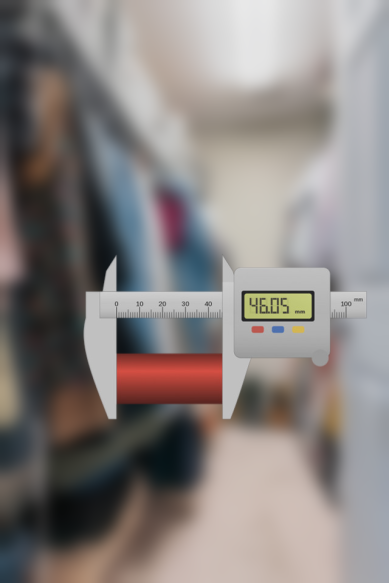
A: 46.05 mm
